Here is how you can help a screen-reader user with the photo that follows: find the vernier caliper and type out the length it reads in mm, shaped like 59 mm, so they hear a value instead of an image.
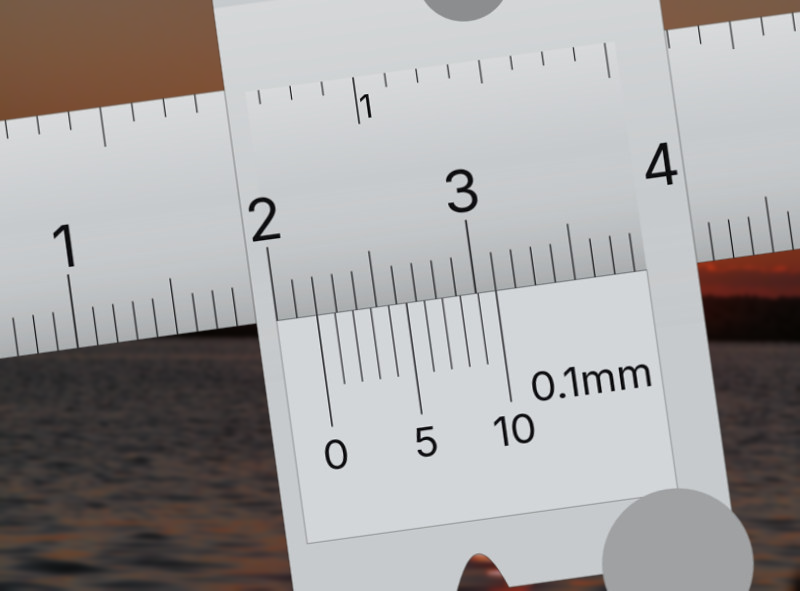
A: 22.0 mm
